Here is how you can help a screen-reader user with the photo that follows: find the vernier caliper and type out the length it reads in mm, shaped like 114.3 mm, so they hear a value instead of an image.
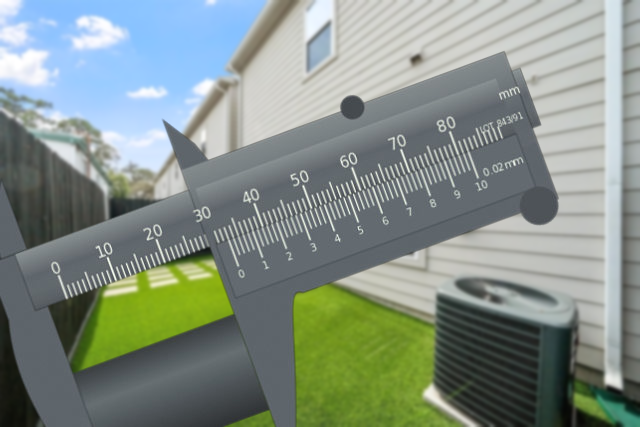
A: 33.0 mm
